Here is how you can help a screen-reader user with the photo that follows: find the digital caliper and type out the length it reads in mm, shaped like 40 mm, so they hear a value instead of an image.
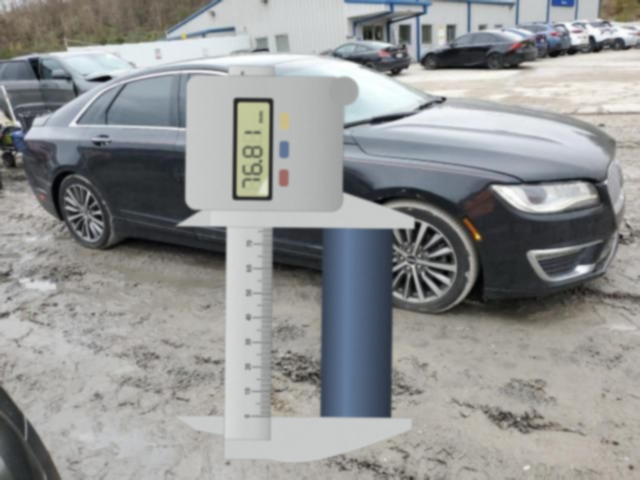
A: 76.81 mm
